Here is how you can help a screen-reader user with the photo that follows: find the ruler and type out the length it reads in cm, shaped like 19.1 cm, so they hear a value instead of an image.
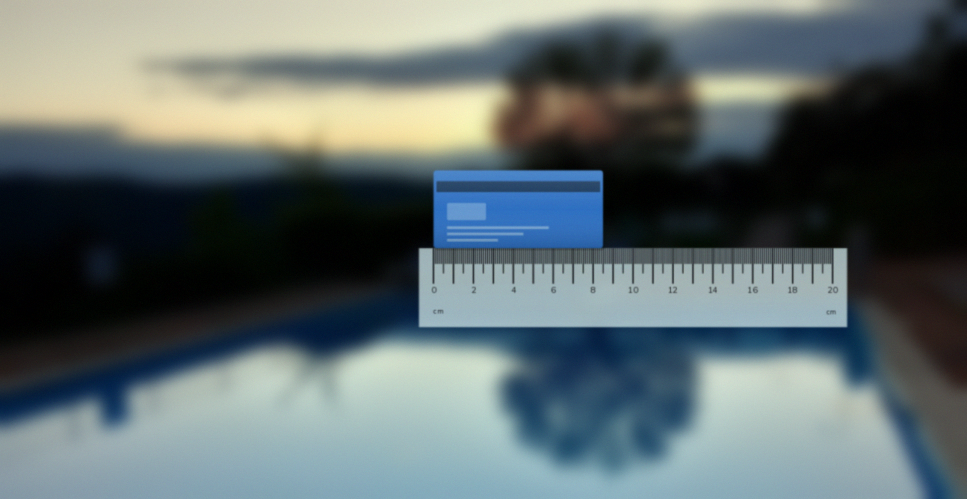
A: 8.5 cm
